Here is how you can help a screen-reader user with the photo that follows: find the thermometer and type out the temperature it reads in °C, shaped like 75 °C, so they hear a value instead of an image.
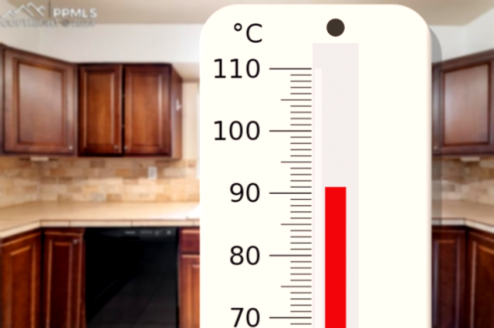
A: 91 °C
